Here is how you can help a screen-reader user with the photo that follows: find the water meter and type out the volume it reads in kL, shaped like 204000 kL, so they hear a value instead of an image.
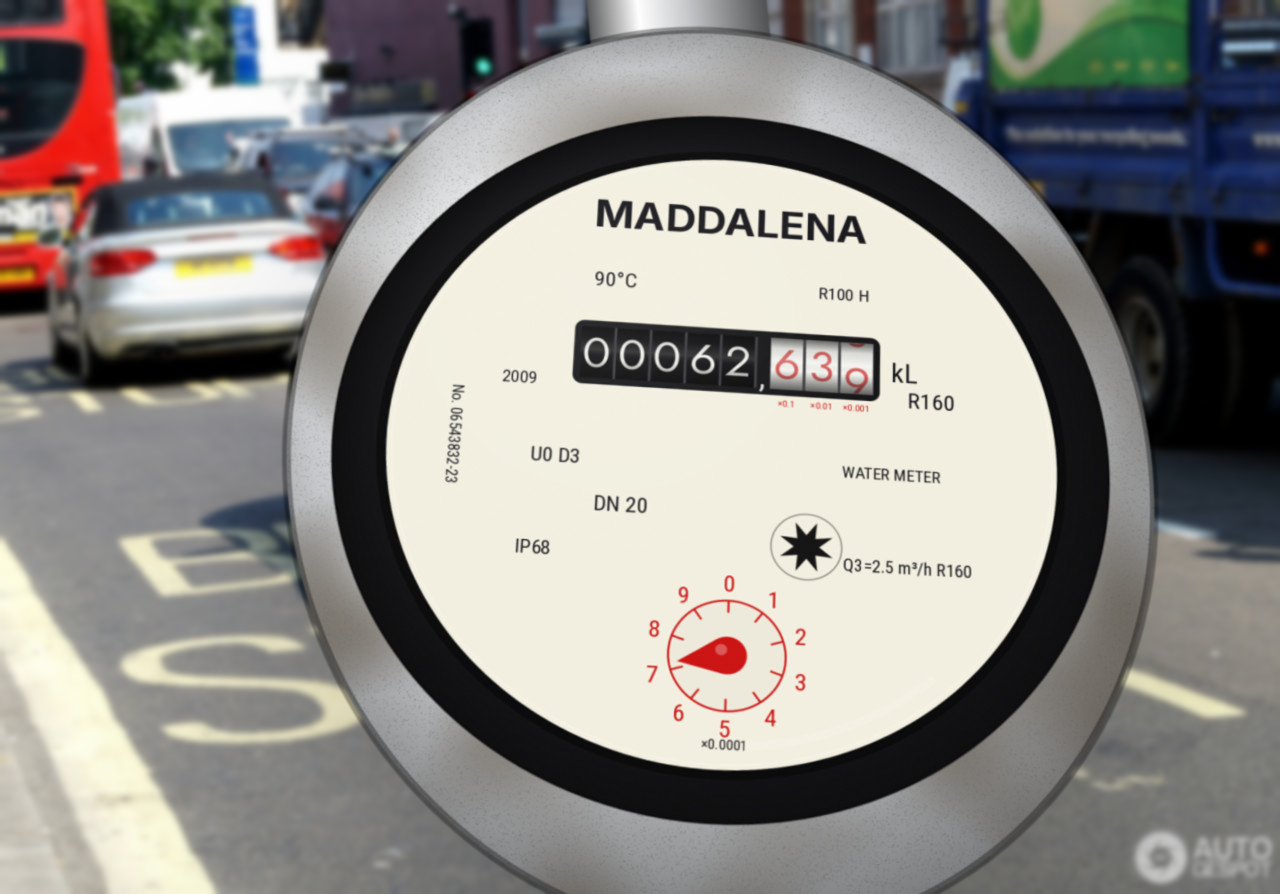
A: 62.6387 kL
